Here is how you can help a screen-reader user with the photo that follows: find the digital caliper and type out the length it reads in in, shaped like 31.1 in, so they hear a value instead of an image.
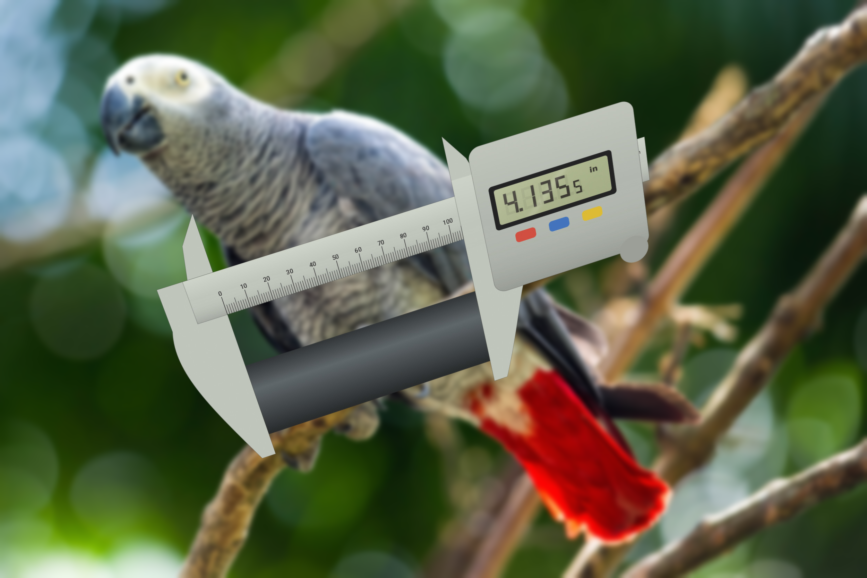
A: 4.1355 in
